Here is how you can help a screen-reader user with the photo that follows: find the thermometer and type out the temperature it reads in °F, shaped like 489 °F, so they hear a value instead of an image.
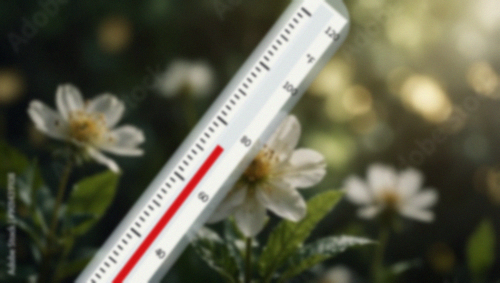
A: 74 °F
